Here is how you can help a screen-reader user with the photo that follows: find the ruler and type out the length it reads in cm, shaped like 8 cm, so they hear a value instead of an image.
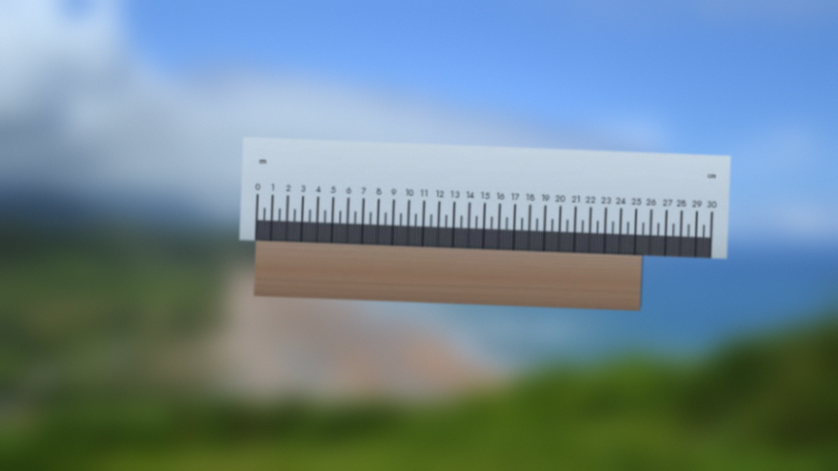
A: 25.5 cm
